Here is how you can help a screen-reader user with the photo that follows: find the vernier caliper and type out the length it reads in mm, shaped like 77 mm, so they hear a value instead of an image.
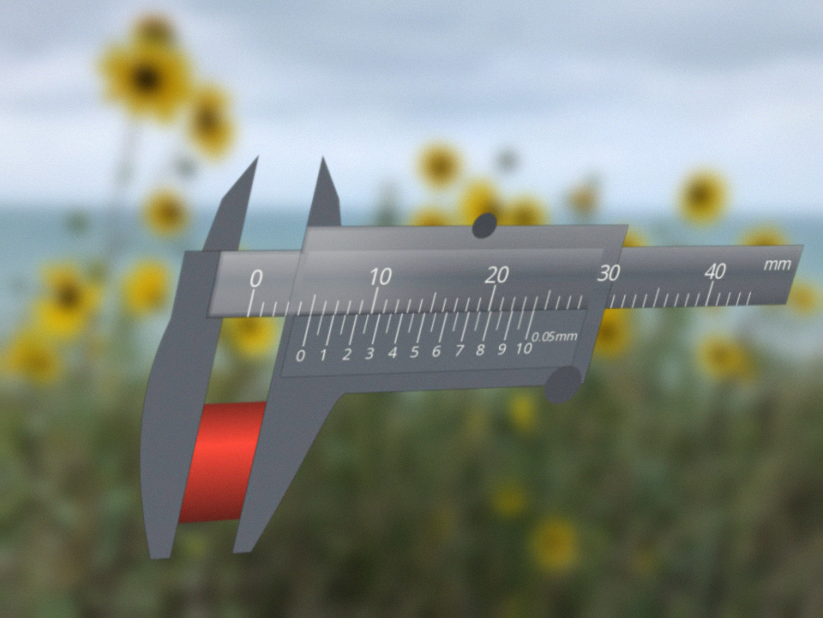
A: 5.0 mm
